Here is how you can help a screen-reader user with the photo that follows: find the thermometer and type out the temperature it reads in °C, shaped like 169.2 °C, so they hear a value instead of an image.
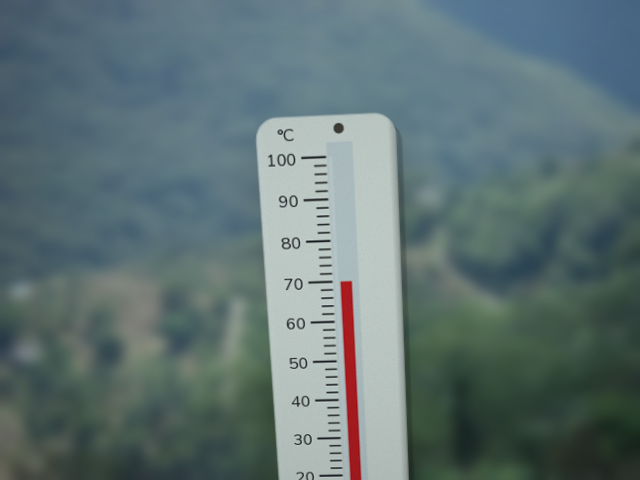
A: 70 °C
